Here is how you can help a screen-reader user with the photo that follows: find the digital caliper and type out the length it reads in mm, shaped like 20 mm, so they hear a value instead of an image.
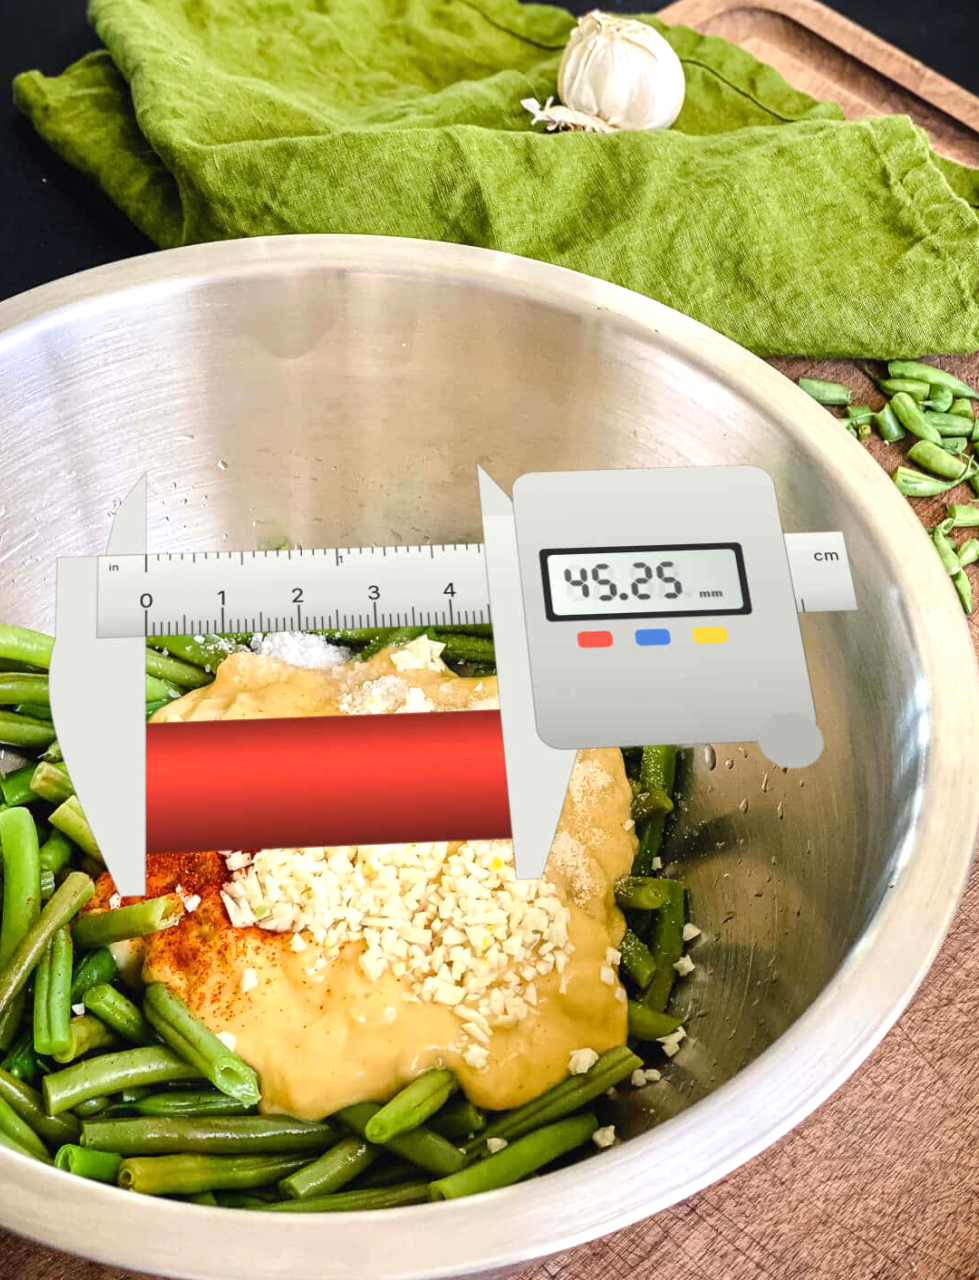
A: 45.25 mm
